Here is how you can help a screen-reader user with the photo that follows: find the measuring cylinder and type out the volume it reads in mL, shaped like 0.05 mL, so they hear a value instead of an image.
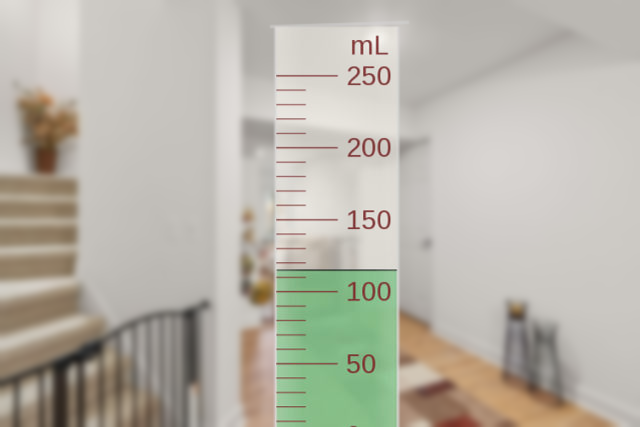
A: 115 mL
